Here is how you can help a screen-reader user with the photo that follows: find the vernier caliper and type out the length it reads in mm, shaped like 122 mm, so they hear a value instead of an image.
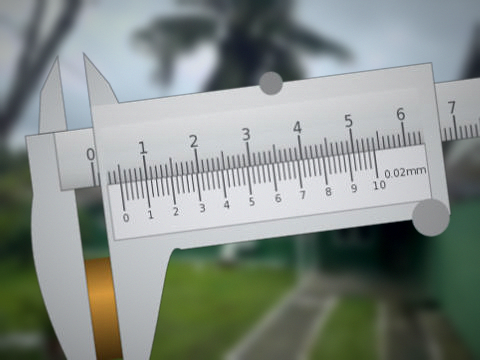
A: 5.0 mm
